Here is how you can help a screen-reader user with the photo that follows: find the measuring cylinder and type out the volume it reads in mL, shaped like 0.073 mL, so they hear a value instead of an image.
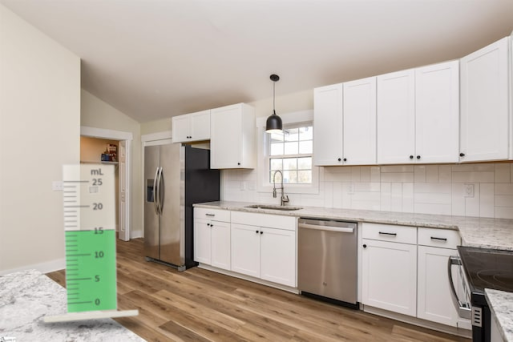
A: 15 mL
